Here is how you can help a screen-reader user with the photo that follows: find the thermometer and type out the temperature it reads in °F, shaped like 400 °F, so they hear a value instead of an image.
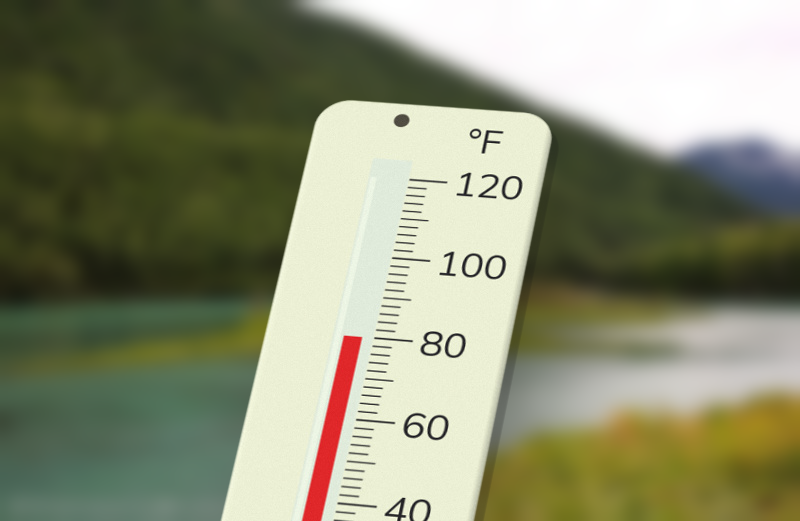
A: 80 °F
